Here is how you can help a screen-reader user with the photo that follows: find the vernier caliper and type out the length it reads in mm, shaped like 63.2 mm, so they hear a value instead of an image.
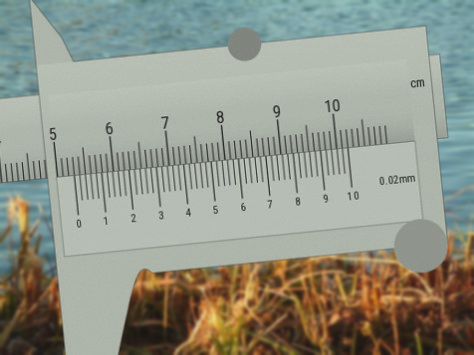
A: 53.0 mm
